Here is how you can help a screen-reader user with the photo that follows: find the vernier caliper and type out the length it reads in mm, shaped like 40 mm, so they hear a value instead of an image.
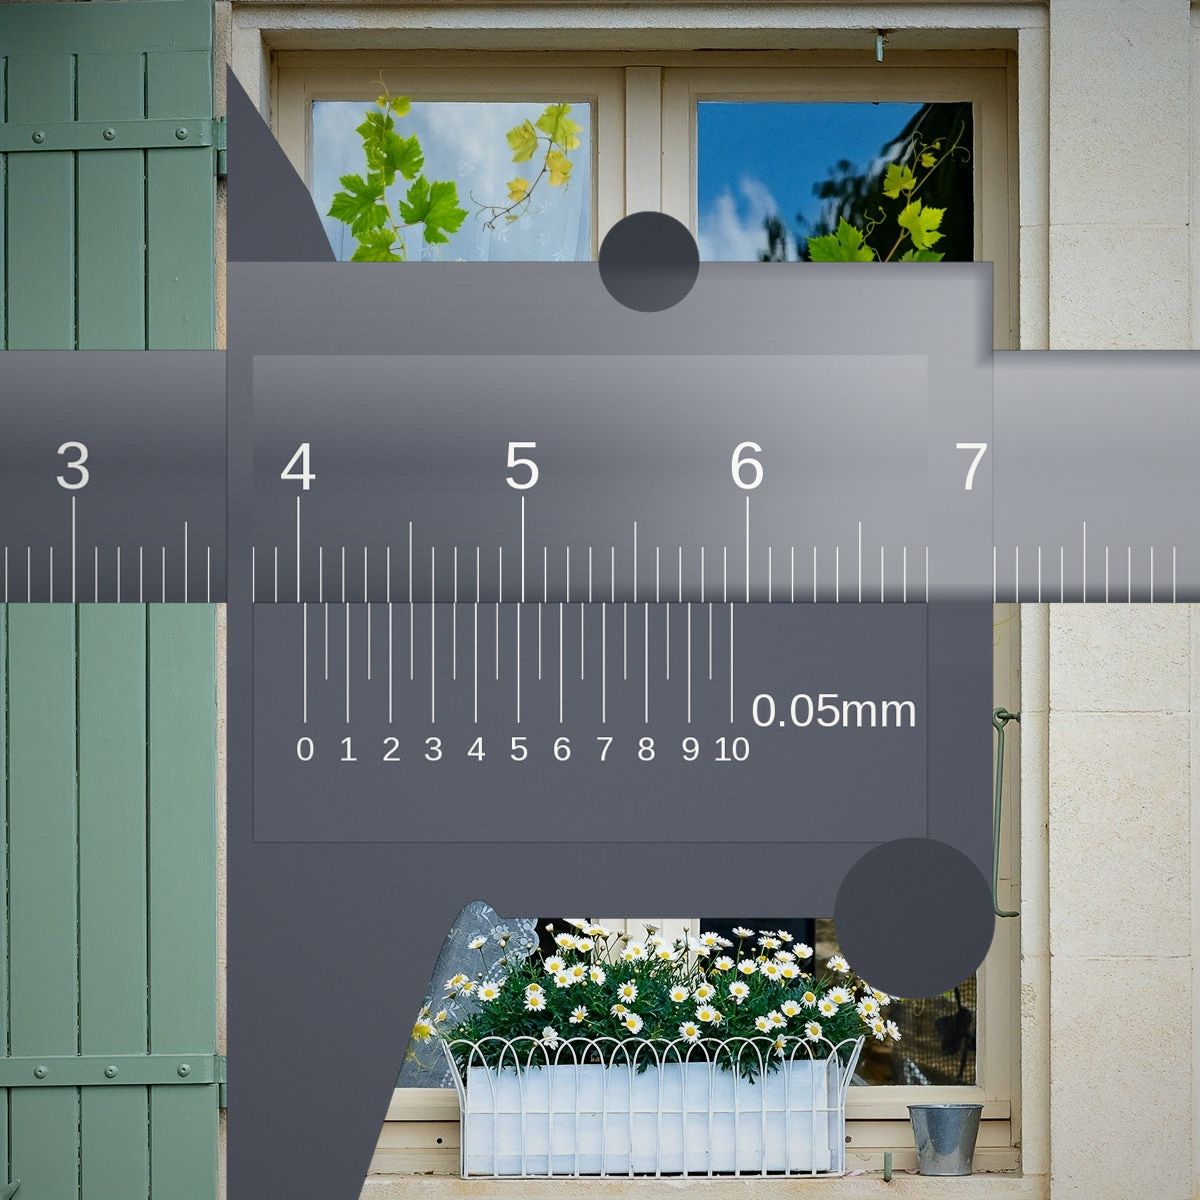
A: 40.3 mm
